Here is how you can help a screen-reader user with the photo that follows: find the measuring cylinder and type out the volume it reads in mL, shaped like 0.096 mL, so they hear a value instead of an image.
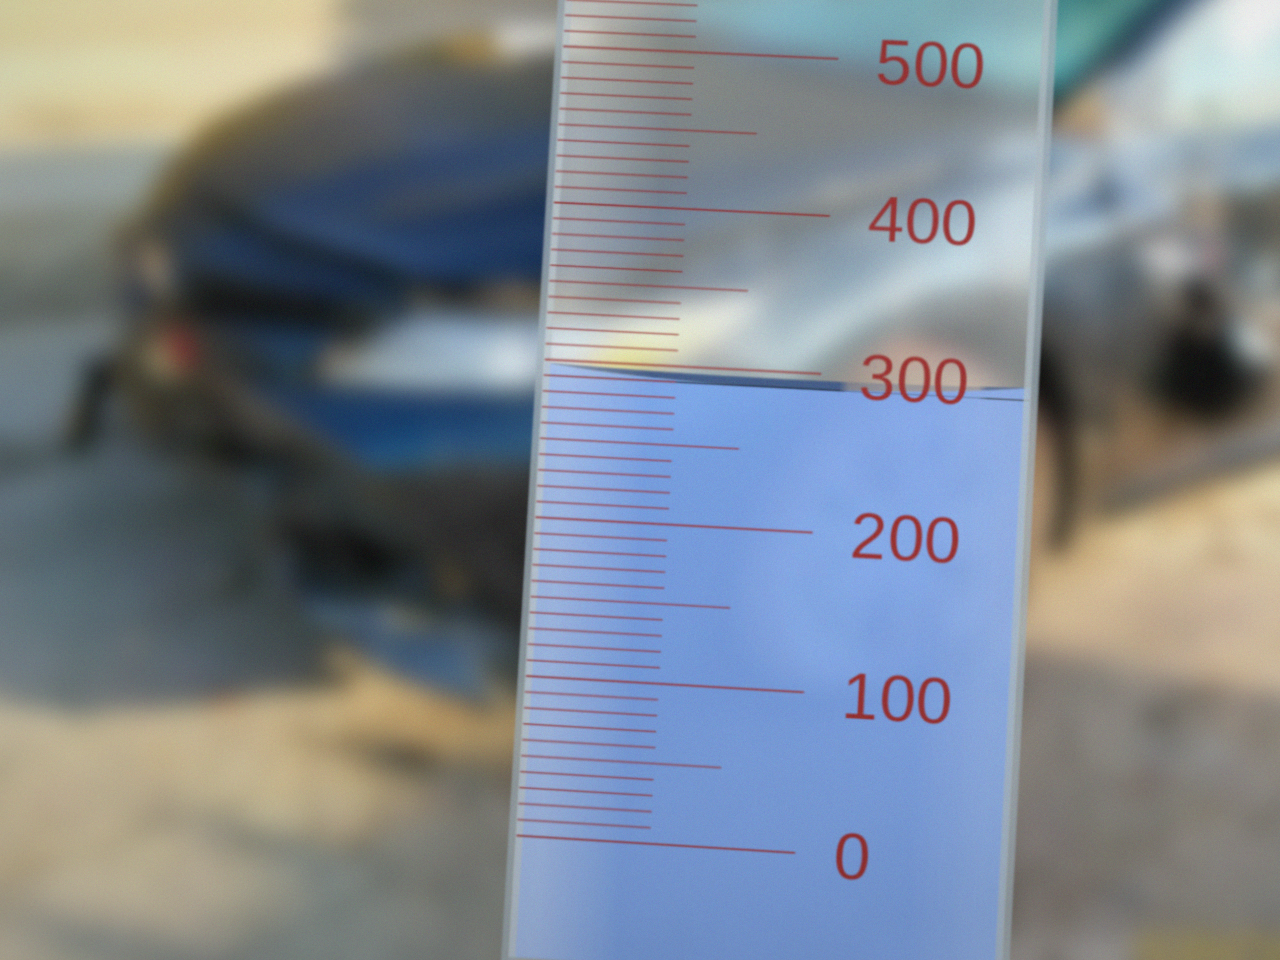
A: 290 mL
